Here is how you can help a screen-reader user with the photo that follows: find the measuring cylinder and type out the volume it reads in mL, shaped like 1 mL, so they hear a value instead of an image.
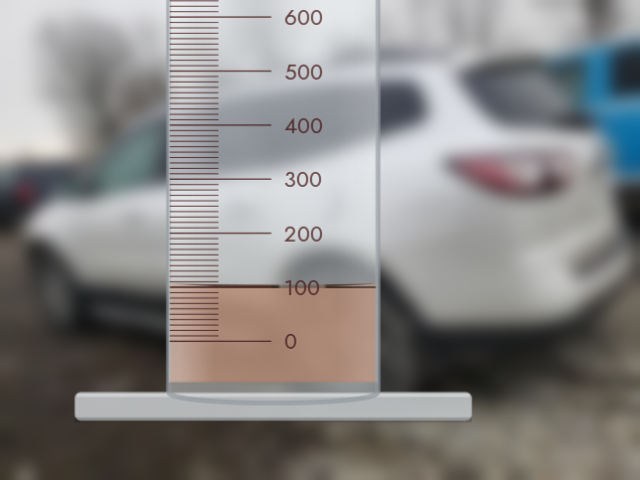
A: 100 mL
